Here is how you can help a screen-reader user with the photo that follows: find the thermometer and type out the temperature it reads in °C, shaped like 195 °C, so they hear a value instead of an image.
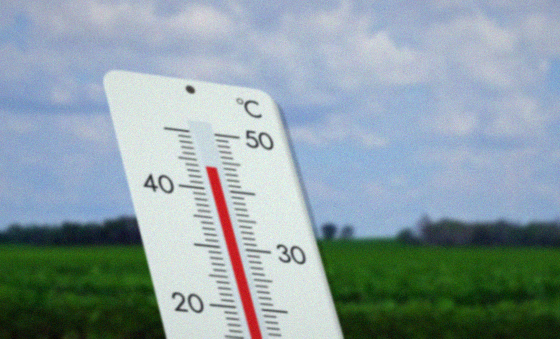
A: 44 °C
